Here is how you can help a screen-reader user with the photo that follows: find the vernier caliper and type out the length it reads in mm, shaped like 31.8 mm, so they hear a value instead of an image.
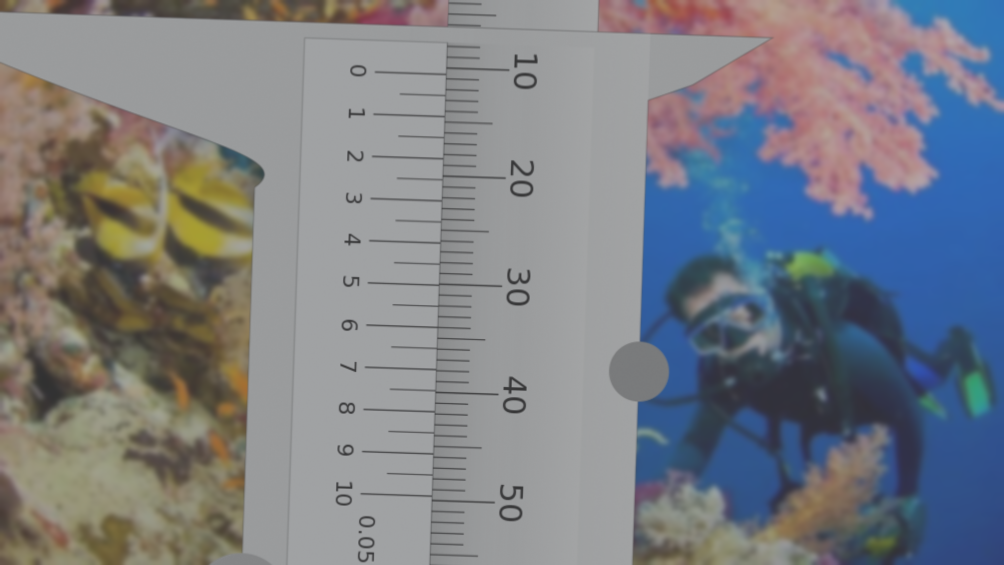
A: 10.6 mm
